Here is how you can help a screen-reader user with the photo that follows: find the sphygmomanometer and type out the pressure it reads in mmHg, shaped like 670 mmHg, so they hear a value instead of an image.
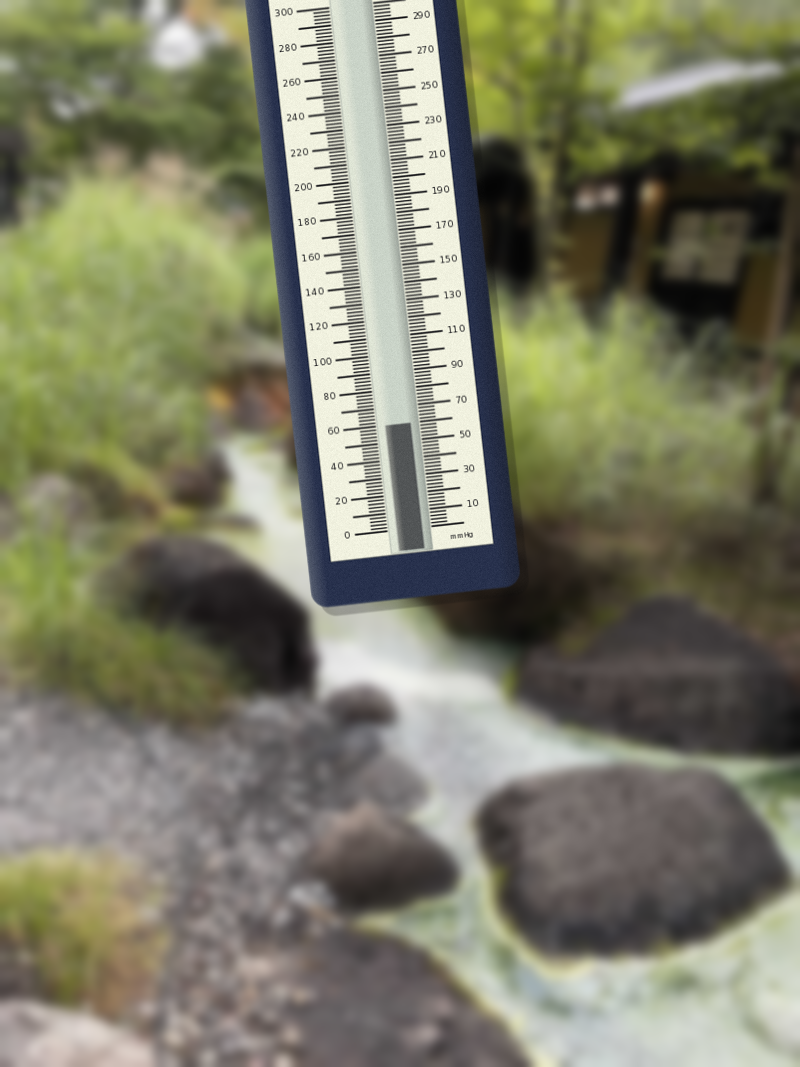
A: 60 mmHg
